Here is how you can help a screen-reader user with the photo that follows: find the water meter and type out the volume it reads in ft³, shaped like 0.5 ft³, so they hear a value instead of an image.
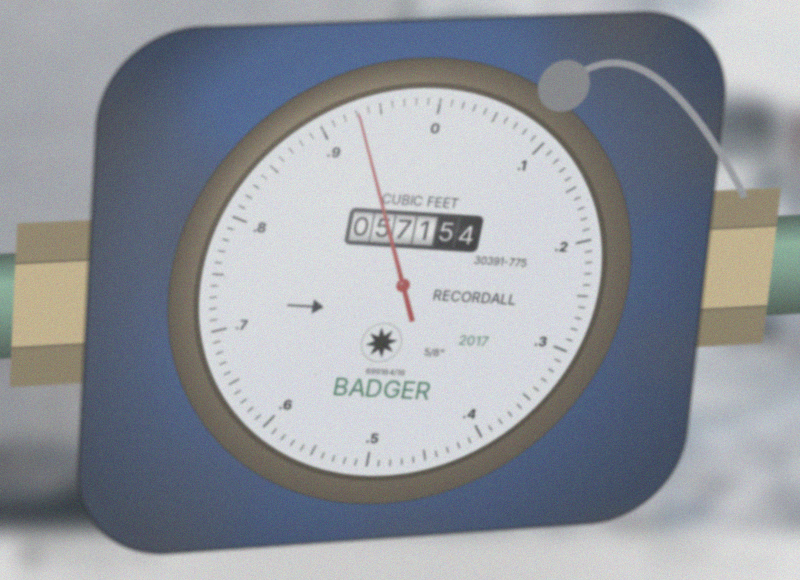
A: 57153.93 ft³
